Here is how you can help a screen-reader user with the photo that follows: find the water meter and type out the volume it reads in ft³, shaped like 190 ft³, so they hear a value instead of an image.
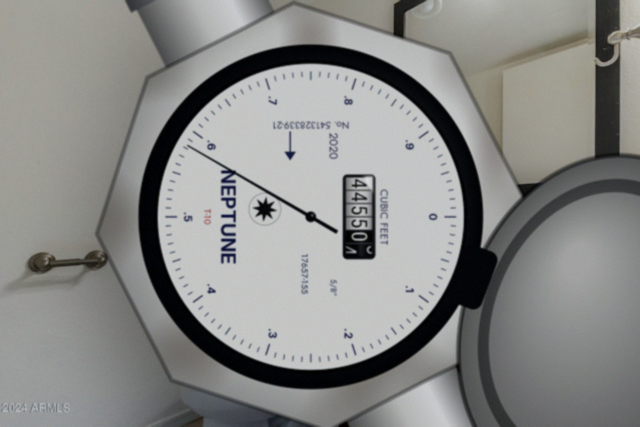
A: 445503.58 ft³
